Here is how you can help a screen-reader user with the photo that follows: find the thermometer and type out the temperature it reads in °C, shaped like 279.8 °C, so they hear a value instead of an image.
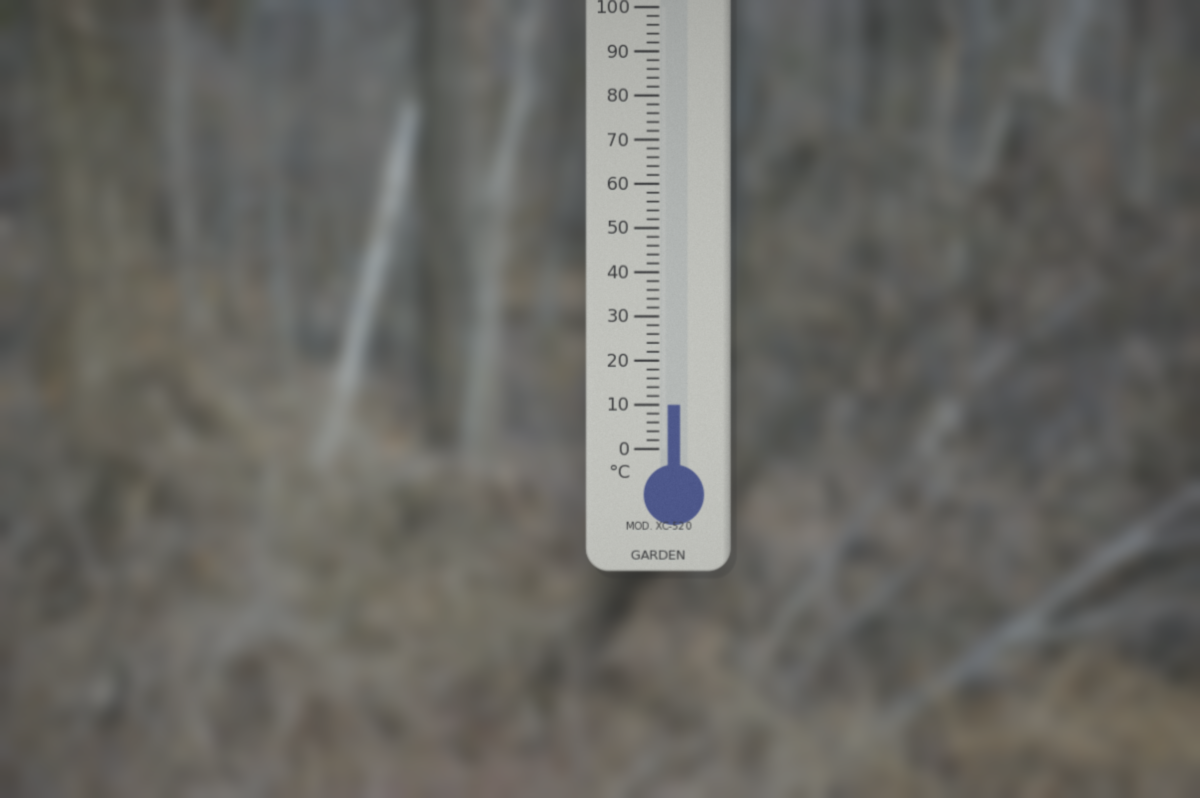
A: 10 °C
